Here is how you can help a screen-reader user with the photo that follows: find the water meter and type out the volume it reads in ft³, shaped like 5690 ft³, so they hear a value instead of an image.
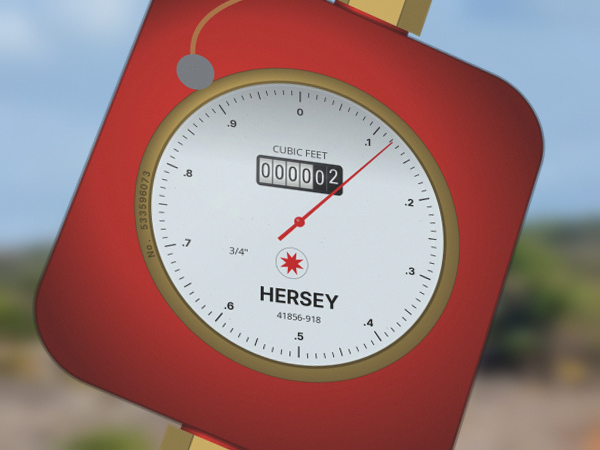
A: 2.12 ft³
